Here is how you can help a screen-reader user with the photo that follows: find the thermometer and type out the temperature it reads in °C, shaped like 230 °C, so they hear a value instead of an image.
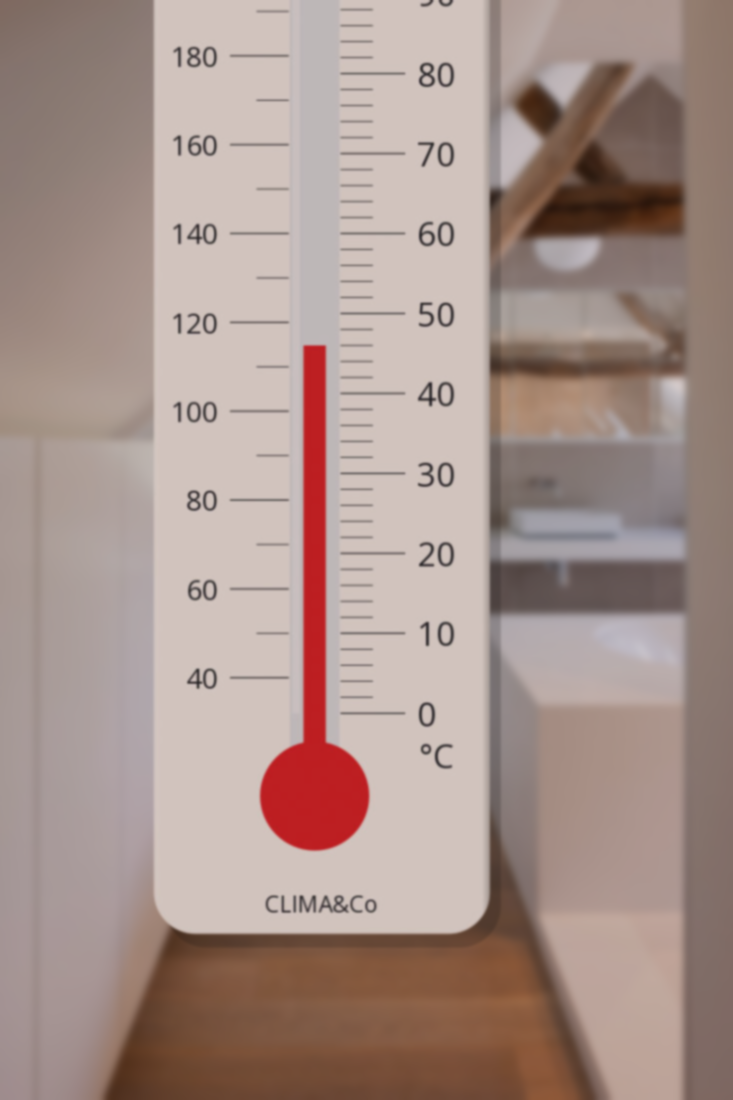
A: 46 °C
